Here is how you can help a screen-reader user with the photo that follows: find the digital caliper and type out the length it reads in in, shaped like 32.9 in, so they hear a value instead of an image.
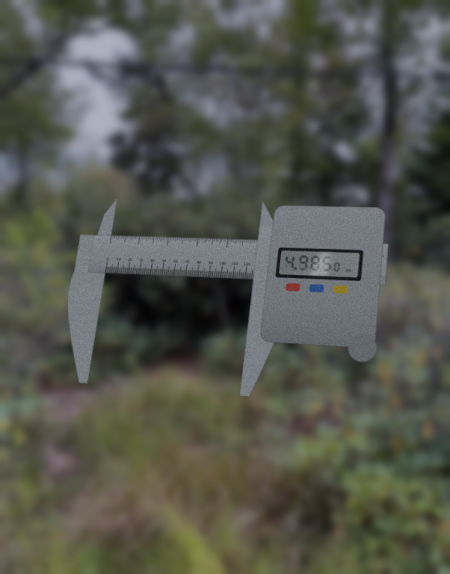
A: 4.9850 in
